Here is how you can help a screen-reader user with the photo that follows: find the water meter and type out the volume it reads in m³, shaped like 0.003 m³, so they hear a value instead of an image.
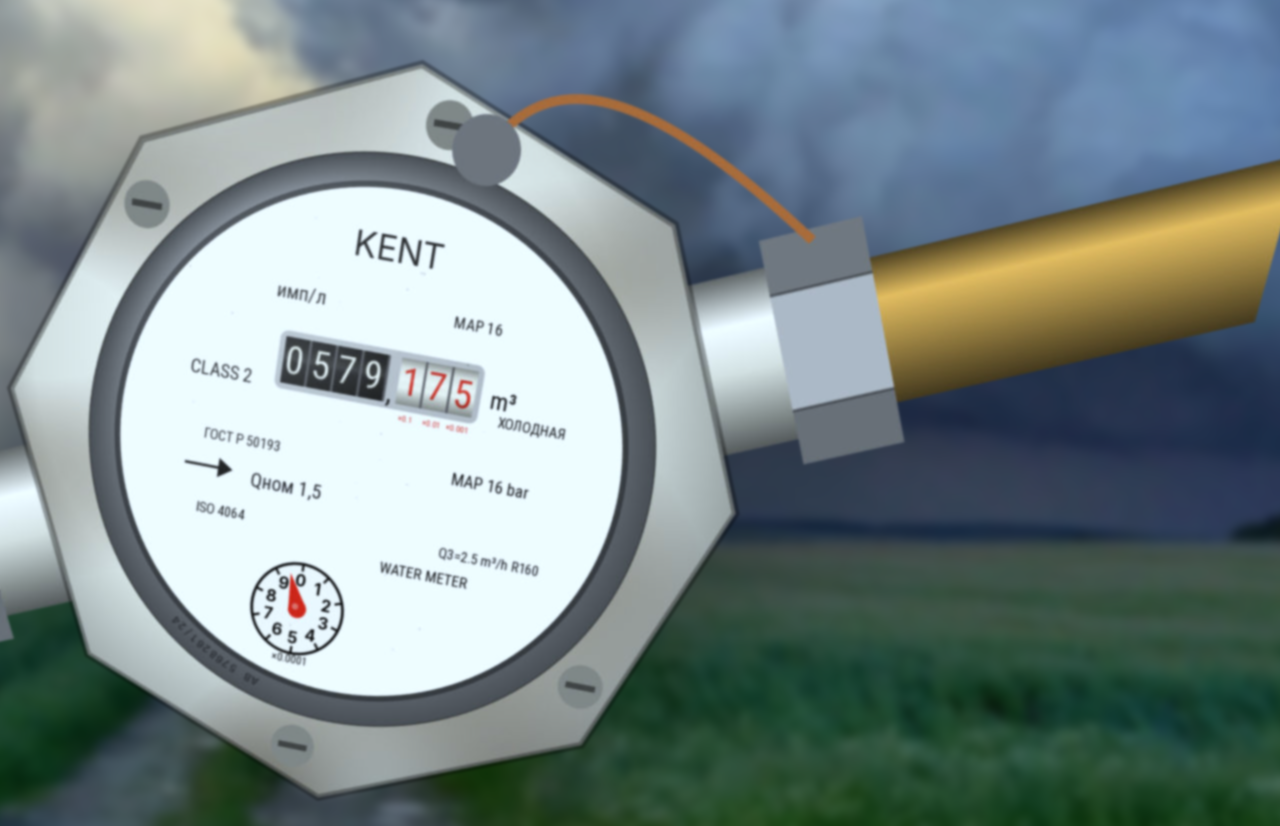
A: 579.1749 m³
